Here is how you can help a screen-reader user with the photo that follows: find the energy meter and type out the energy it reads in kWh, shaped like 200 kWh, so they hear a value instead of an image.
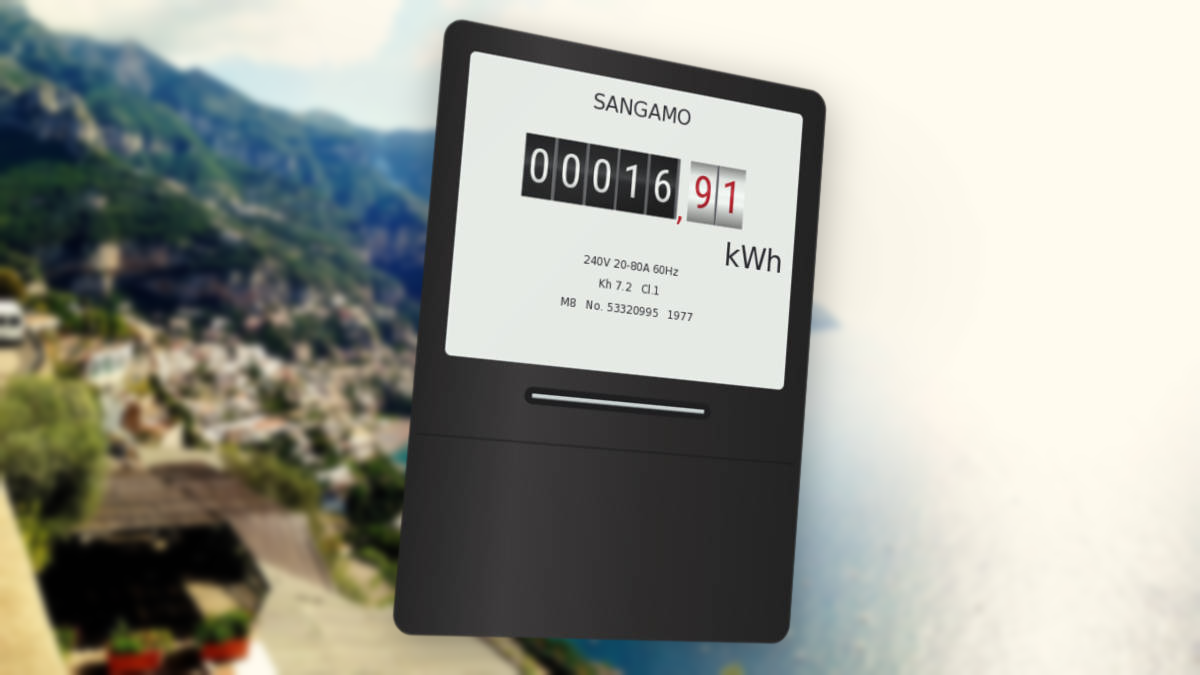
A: 16.91 kWh
